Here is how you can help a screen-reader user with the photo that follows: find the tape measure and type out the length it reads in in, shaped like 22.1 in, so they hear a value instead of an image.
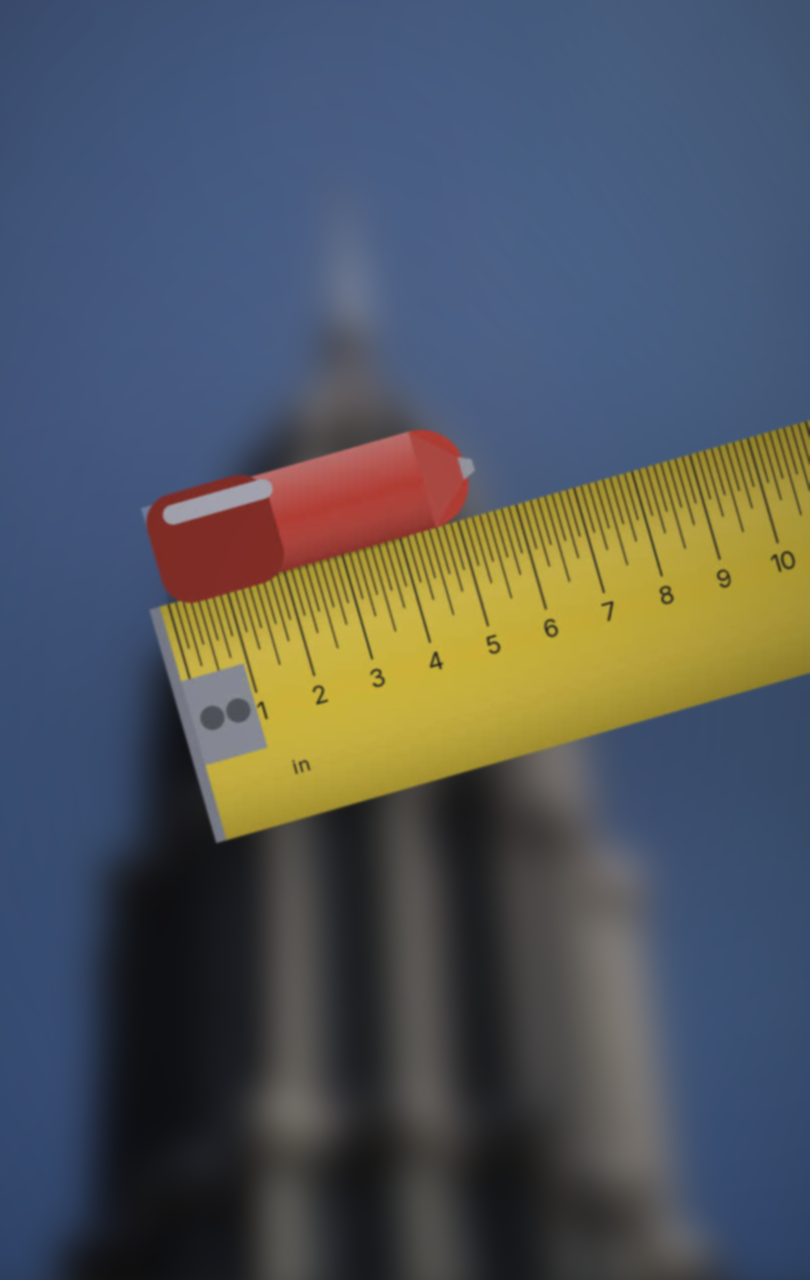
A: 5.5 in
